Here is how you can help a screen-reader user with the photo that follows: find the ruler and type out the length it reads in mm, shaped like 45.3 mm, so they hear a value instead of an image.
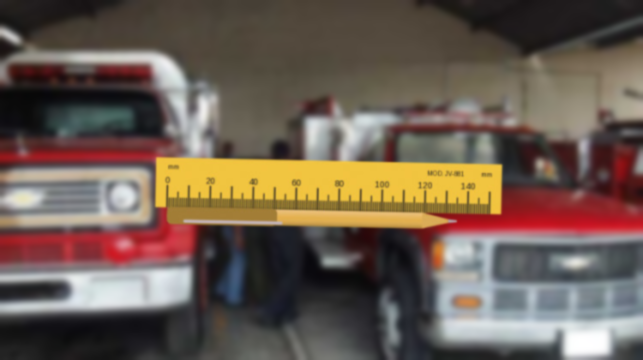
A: 135 mm
